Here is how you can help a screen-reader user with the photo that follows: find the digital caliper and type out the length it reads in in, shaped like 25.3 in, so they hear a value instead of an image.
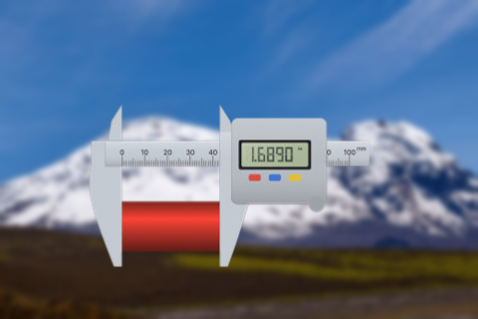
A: 1.6890 in
